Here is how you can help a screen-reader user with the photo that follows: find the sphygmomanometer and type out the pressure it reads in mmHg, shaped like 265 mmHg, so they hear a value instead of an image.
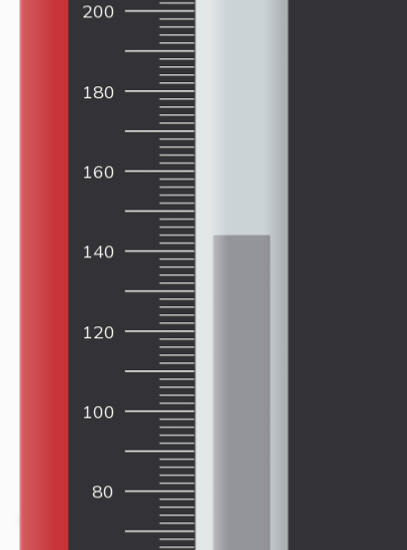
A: 144 mmHg
